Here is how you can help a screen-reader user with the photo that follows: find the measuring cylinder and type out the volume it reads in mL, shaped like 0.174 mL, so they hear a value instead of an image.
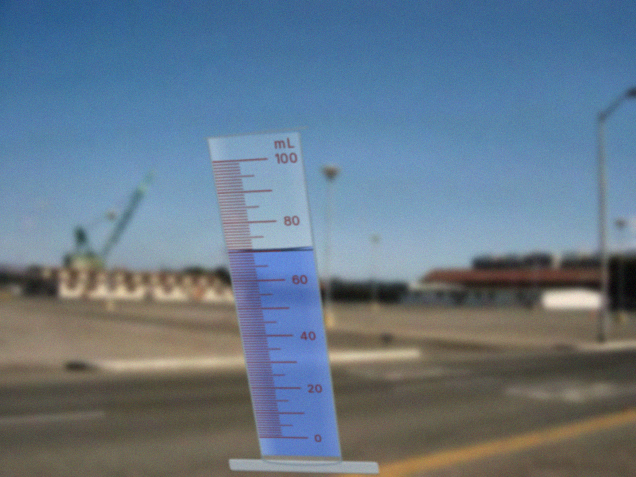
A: 70 mL
